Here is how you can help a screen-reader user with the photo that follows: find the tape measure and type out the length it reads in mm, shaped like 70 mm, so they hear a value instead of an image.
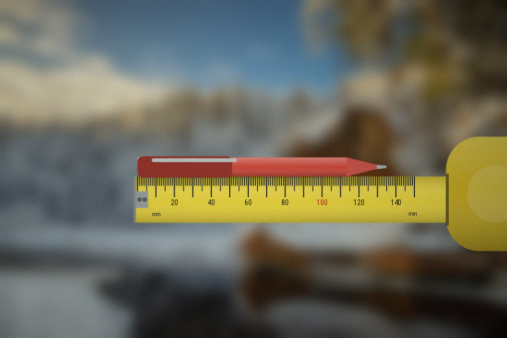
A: 135 mm
